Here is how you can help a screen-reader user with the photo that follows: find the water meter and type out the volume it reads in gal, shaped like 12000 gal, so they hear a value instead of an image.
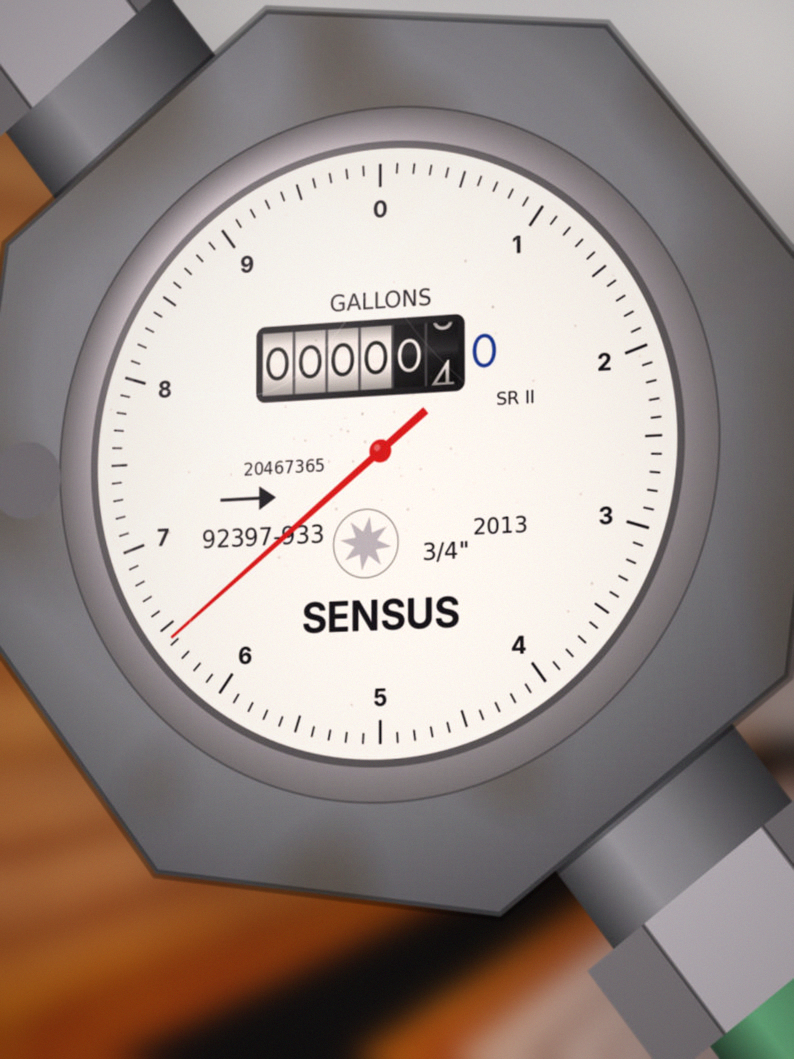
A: 36.4 gal
